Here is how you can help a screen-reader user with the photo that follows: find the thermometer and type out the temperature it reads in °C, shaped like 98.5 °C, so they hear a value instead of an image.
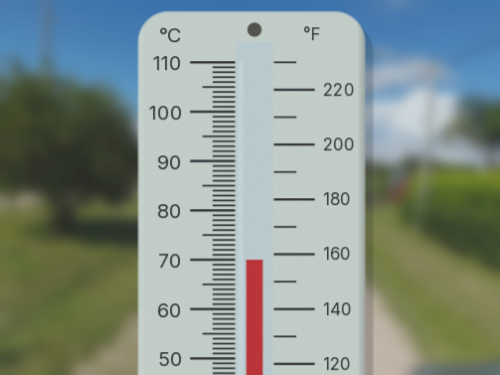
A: 70 °C
